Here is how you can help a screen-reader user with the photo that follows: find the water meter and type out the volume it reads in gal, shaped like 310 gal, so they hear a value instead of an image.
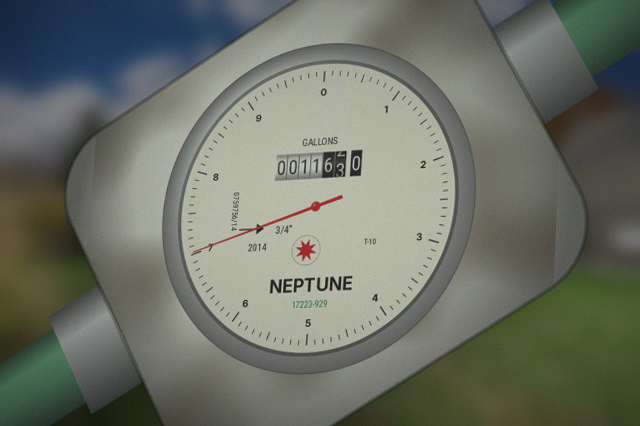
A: 11627.0 gal
